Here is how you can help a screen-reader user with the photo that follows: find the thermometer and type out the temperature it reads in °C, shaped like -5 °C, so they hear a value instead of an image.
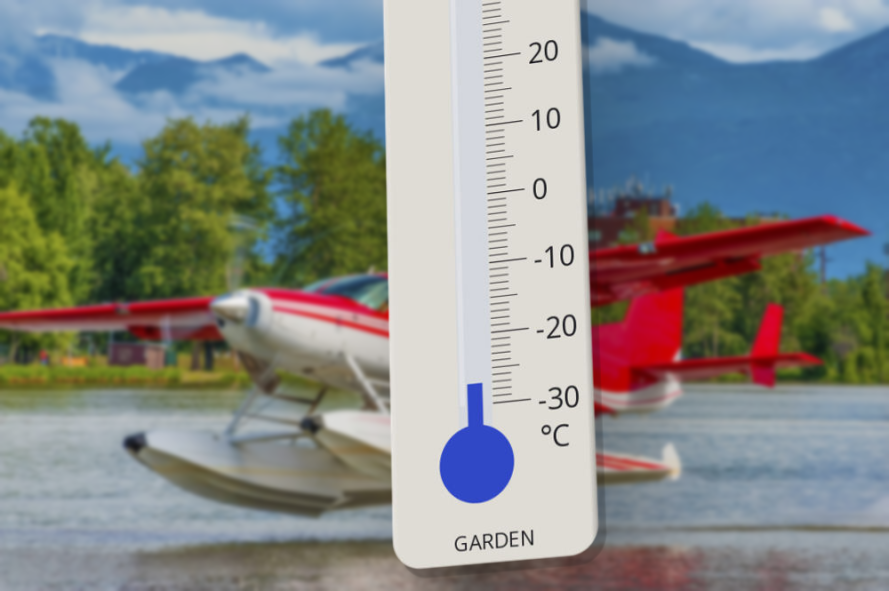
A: -27 °C
